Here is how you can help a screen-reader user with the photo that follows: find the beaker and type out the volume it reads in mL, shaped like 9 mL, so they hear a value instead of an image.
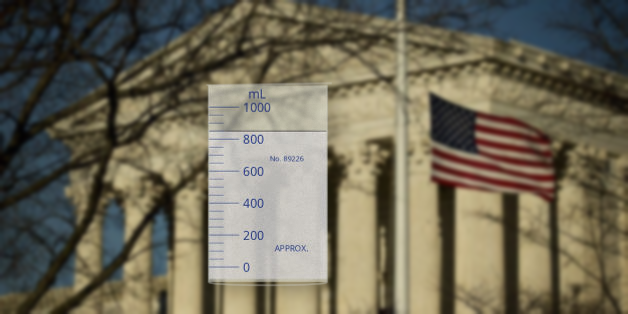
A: 850 mL
